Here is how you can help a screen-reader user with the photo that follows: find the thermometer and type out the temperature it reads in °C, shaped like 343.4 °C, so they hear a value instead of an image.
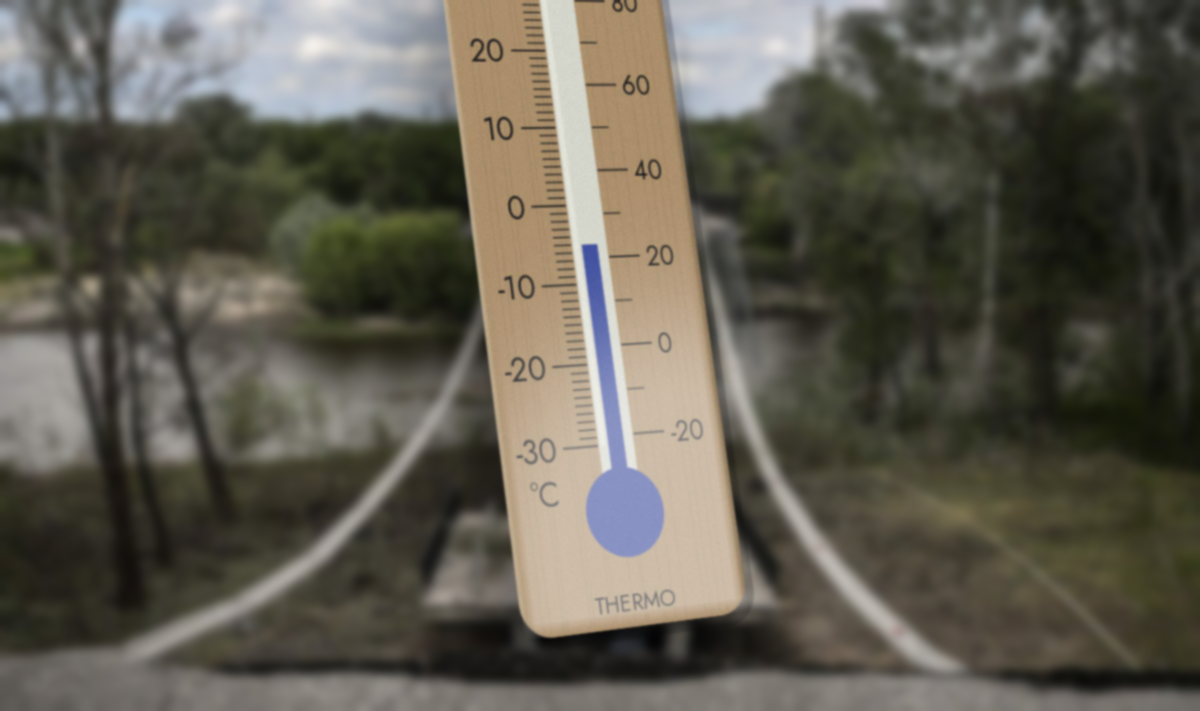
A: -5 °C
